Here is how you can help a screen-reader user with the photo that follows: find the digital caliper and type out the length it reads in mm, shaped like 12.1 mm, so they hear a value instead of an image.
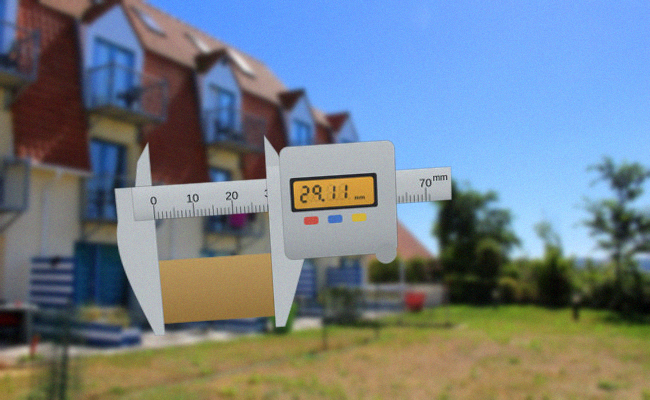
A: 29.11 mm
